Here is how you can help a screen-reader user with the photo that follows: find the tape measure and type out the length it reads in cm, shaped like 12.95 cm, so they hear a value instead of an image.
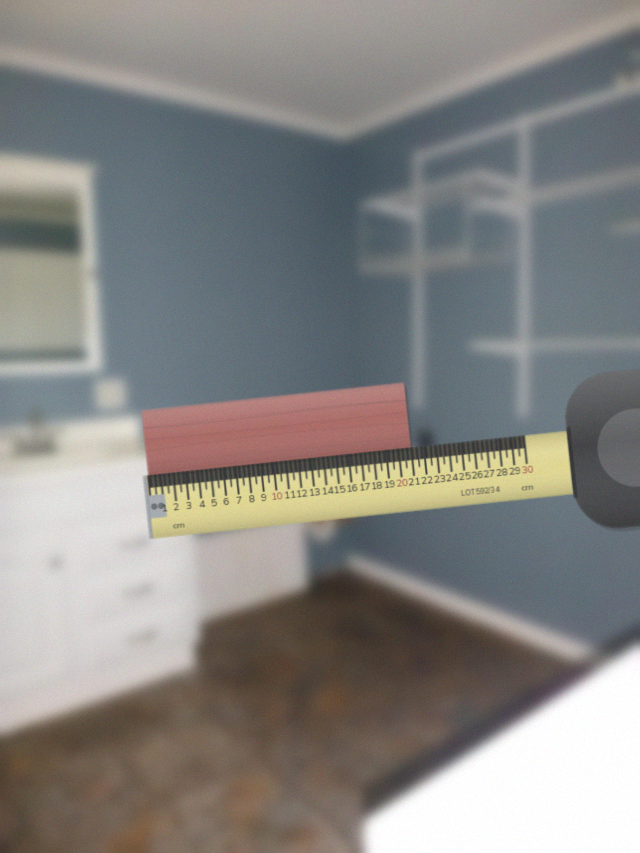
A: 21 cm
